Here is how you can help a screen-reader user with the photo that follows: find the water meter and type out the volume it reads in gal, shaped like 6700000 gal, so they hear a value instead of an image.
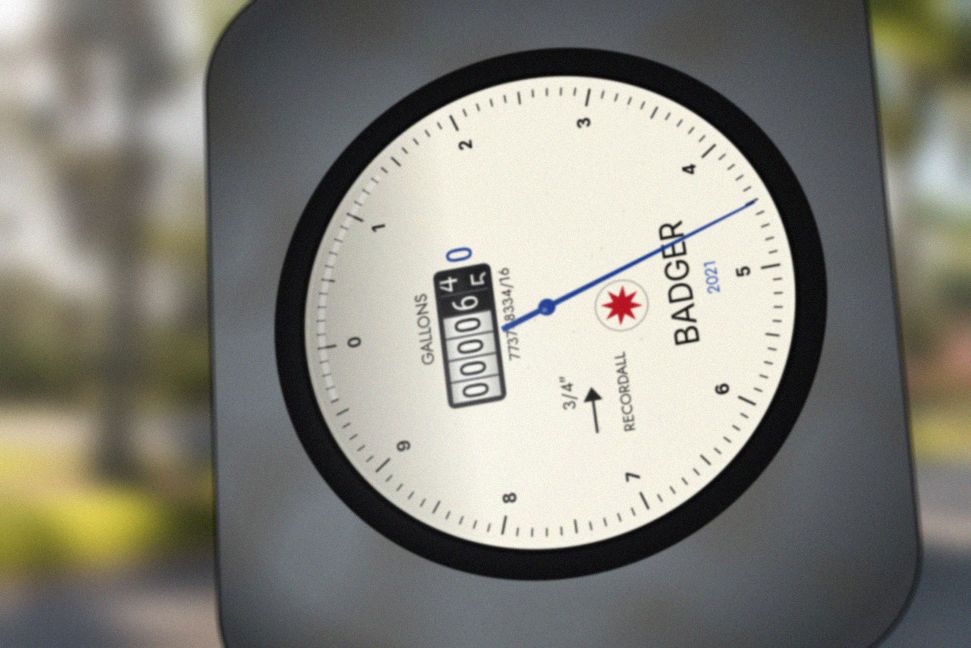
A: 644.5 gal
